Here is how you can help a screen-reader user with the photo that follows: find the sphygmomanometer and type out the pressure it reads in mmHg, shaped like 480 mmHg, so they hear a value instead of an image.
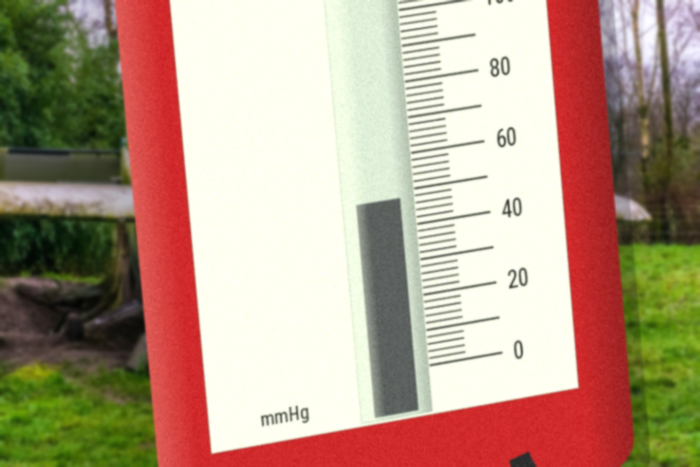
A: 48 mmHg
